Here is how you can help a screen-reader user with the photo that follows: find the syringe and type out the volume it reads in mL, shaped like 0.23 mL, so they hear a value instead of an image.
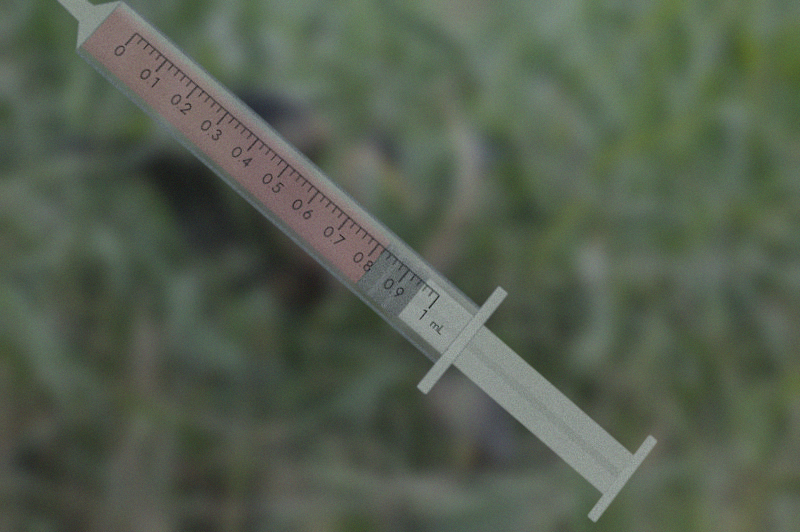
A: 0.82 mL
